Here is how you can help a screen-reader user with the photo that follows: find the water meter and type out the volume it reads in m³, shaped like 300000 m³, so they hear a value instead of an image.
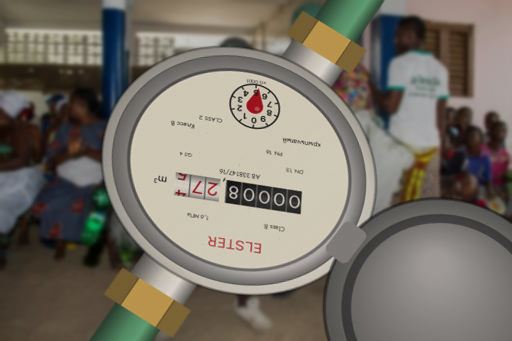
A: 8.2745 m³
